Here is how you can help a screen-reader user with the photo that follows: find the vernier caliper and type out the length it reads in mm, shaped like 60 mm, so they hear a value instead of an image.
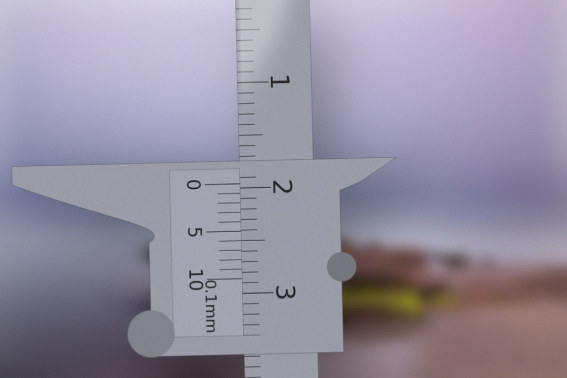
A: 19.6 mm
